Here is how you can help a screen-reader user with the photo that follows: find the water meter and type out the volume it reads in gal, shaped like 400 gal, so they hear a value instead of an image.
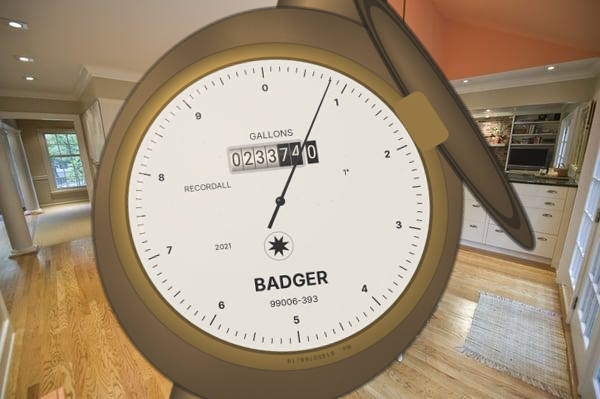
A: 233740.8 gal
